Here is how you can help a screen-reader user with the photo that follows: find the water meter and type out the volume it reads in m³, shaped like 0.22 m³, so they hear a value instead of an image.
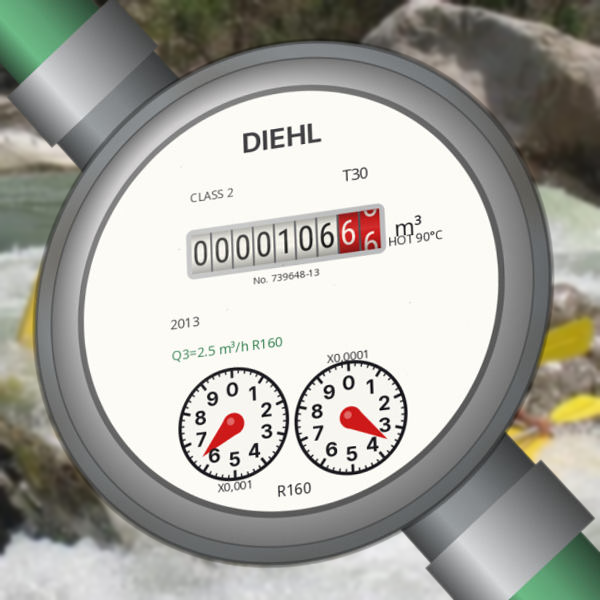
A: 106.6563 m³
